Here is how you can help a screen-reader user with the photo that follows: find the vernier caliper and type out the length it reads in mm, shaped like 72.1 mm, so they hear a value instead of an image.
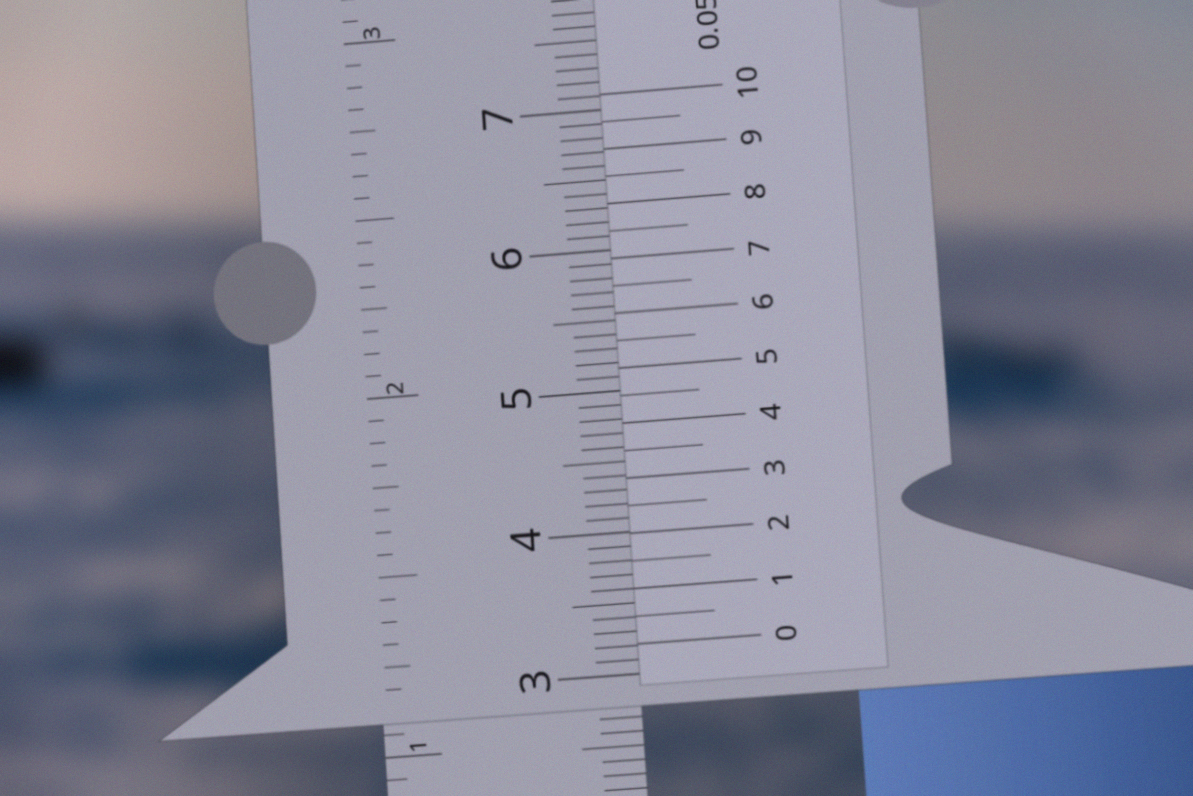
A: 32.1 mm
